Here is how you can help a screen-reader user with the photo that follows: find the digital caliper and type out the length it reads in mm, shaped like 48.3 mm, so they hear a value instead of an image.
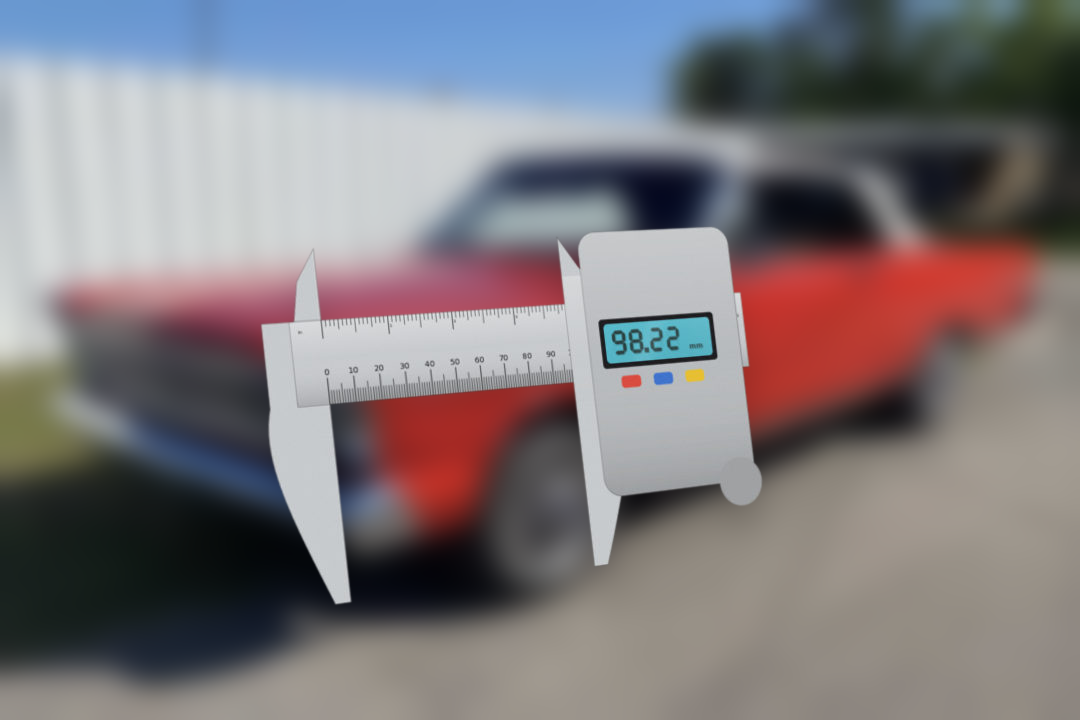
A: 98.22 mm
